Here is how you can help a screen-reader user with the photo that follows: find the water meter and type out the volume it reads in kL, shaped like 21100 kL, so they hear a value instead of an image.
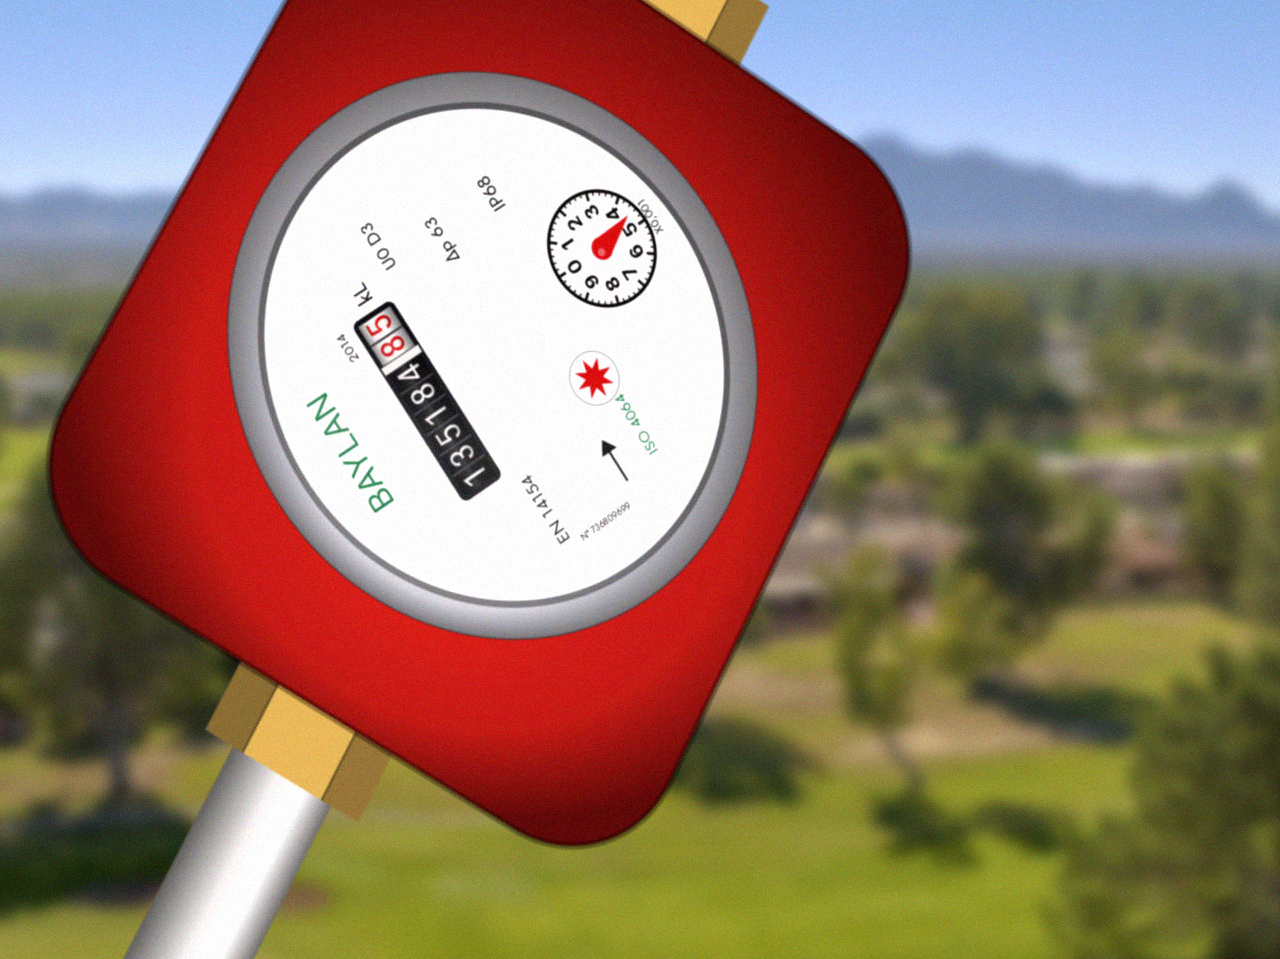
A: 135184.854 kL
